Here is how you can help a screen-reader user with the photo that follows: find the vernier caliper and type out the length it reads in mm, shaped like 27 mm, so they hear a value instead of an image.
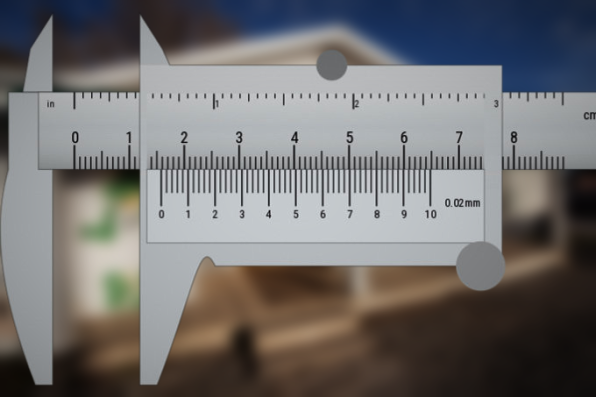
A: 15.8 mm
